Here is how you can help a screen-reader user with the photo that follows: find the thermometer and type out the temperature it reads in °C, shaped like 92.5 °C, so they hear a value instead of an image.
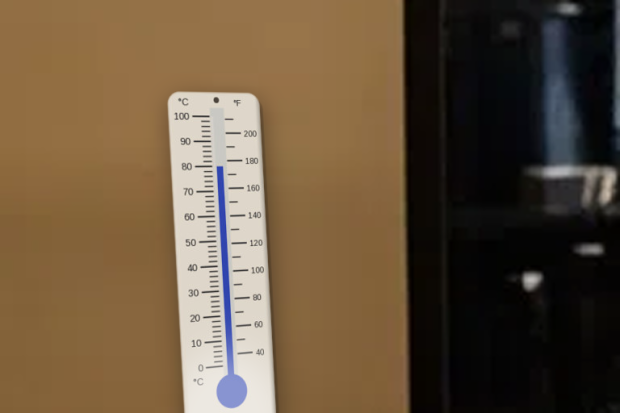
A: 80 °C
